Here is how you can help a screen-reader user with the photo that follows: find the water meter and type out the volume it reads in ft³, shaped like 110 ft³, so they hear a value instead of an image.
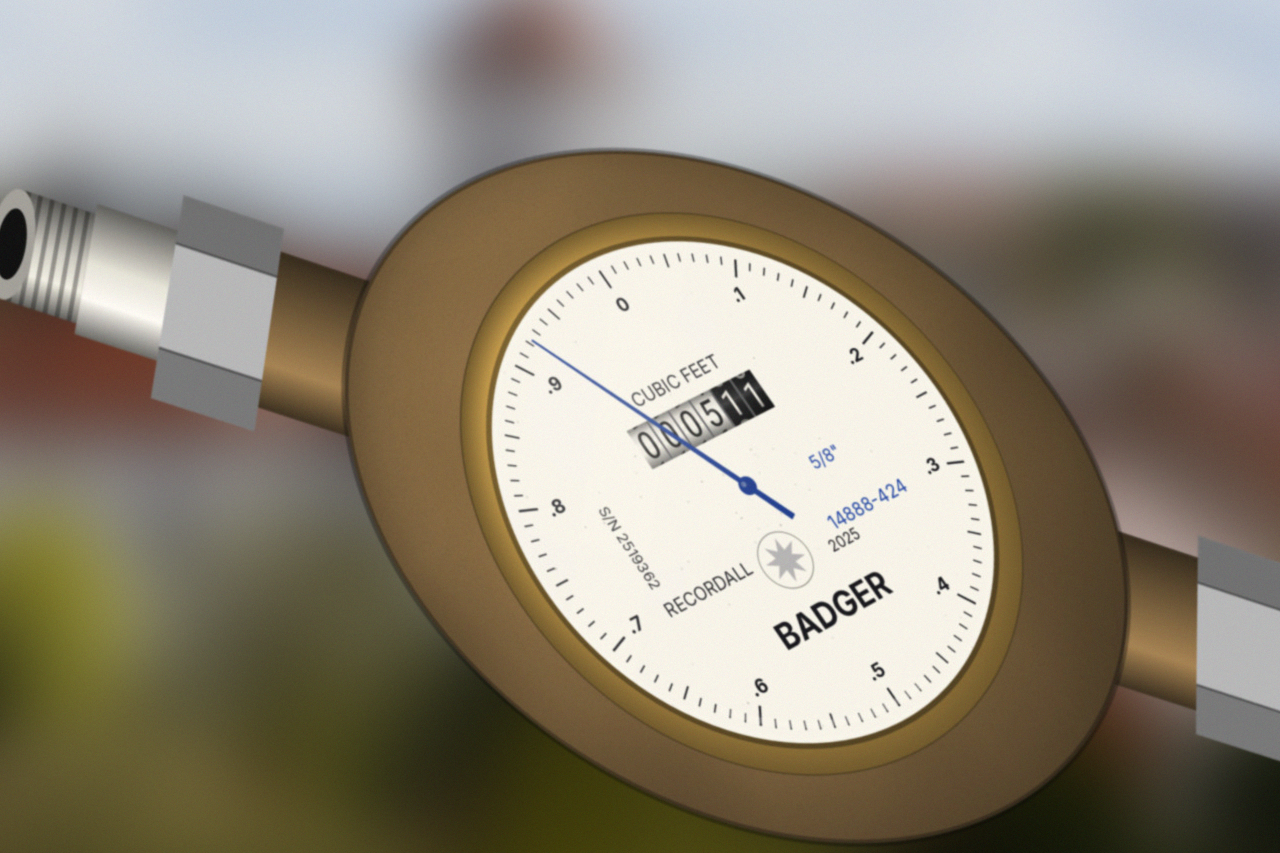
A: 510.92 ft³
